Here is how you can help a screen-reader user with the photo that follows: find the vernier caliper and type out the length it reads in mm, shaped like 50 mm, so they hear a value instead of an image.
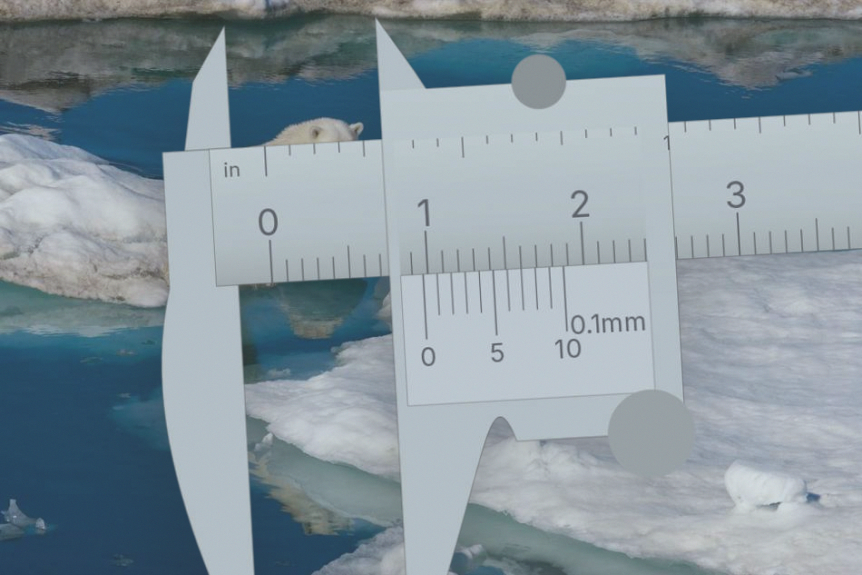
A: 9.7 mm
